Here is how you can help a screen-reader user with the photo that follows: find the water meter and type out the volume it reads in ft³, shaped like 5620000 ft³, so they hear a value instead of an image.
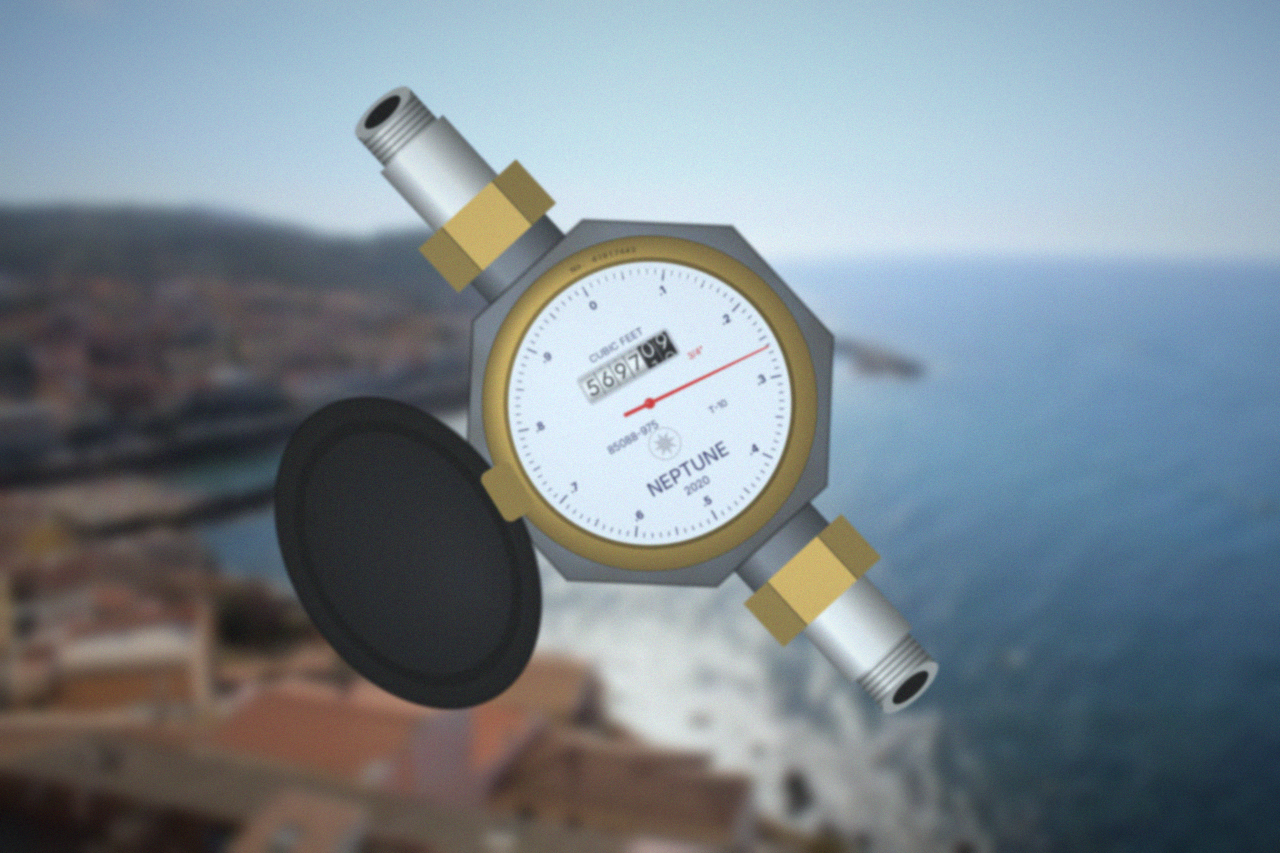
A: 569709.26 ft³
